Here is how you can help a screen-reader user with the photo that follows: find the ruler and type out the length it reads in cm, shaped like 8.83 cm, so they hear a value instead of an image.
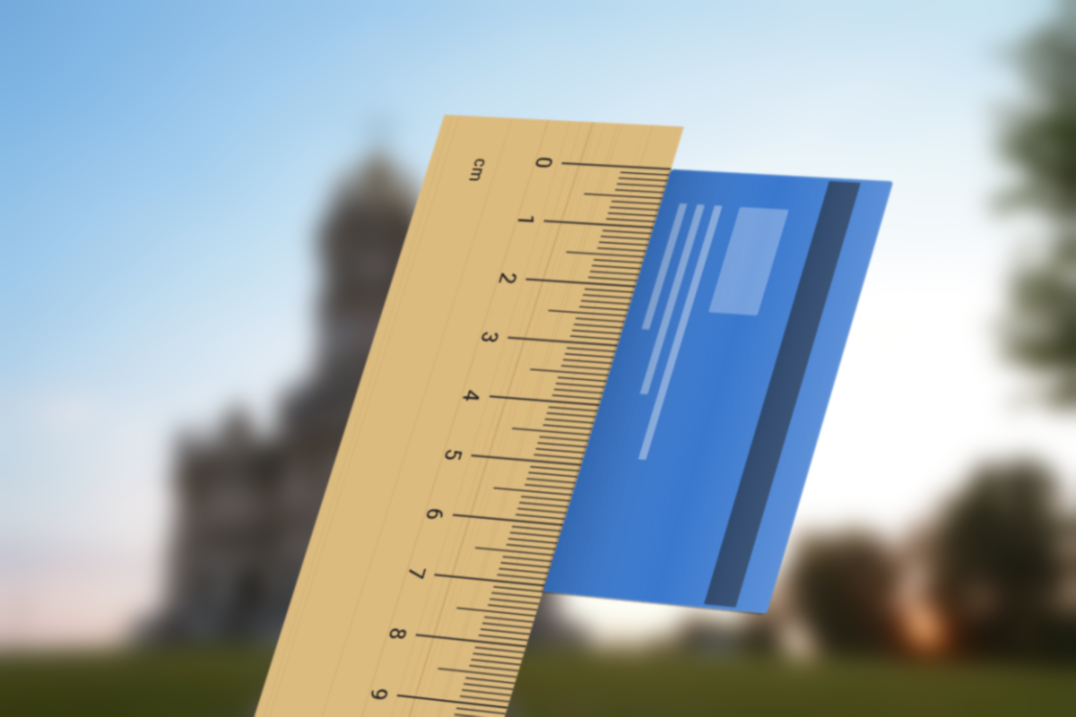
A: 7.1 cm
